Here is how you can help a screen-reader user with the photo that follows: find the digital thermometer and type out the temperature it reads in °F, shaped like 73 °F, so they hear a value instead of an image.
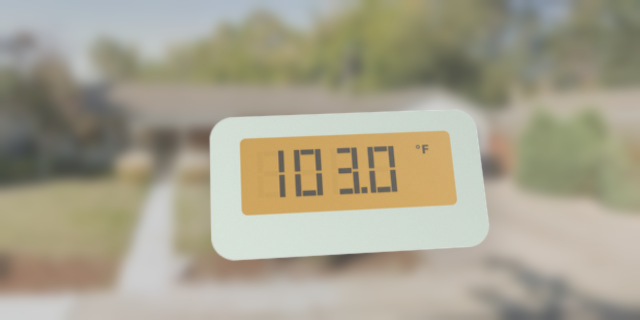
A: 103.0 °F
